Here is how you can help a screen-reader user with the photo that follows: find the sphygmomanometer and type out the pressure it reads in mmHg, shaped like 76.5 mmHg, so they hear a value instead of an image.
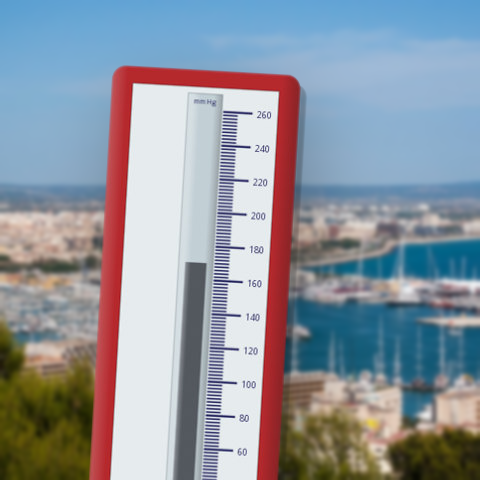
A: 170 mmHg
